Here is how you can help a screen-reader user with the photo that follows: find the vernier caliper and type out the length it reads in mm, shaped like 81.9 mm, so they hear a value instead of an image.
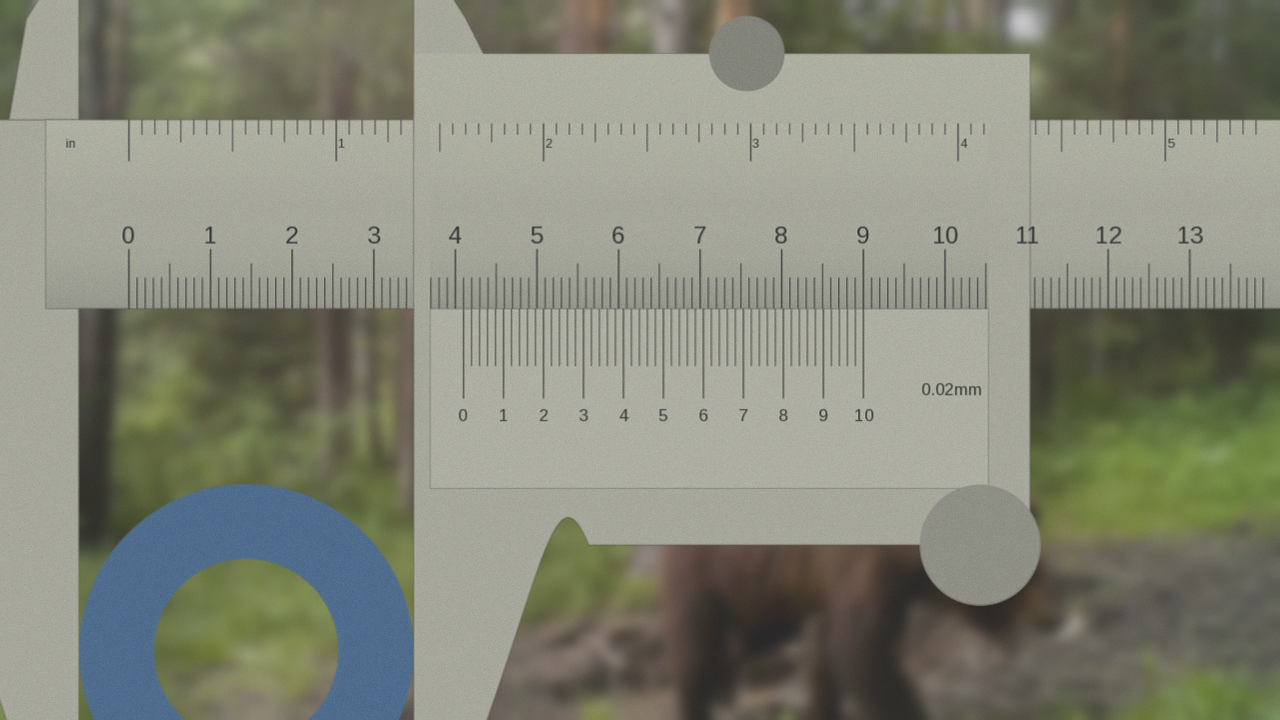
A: 41.0 mm
